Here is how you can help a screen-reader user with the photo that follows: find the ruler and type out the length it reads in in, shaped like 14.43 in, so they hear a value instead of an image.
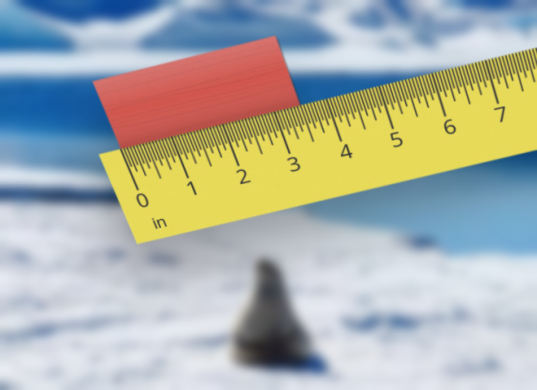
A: 3.5 in
